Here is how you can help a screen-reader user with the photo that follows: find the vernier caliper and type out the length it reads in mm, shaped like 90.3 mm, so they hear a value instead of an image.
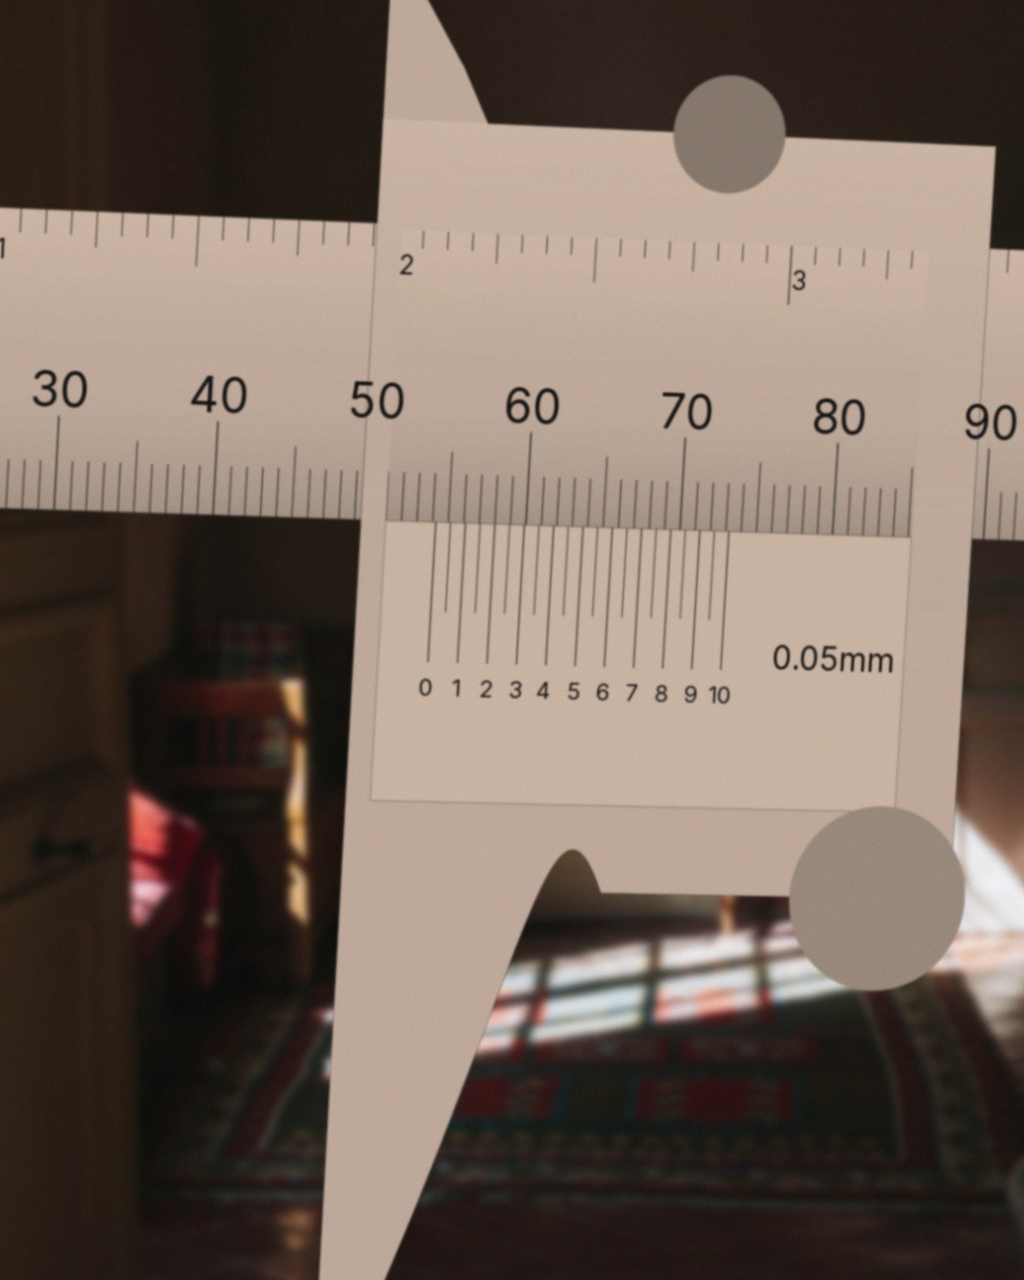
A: 54.2 mm
